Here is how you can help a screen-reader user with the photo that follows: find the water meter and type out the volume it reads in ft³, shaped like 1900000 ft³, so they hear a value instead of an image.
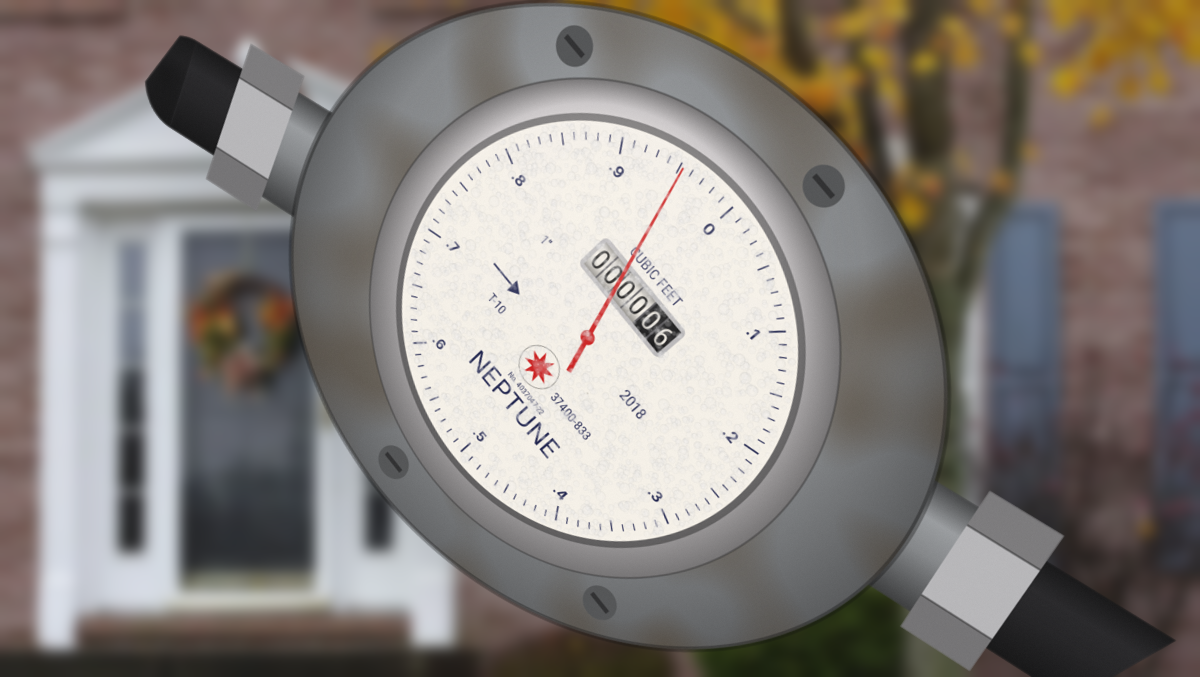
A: 5.95 ft³
